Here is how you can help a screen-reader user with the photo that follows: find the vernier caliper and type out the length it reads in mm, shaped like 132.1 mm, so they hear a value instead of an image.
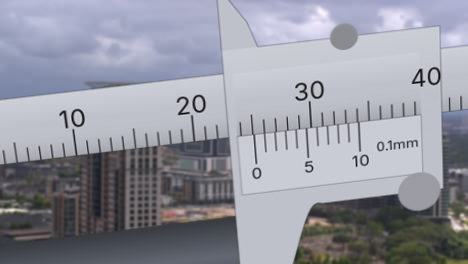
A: 25.1 mm
